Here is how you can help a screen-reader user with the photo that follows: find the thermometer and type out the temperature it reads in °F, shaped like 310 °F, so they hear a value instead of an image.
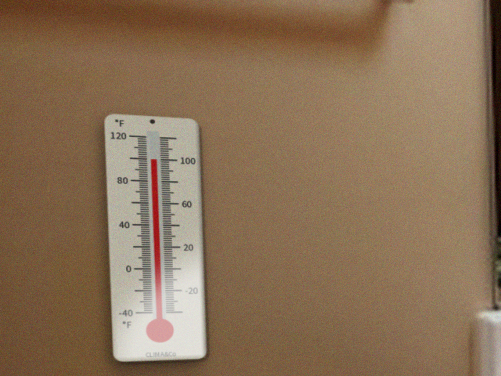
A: 100 °F
